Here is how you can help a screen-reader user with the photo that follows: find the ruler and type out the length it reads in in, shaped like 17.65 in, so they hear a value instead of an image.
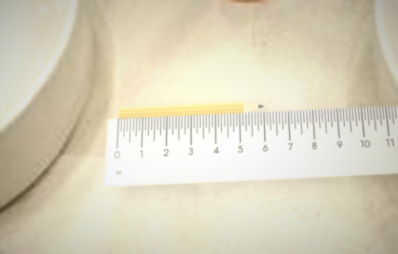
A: 6 in
